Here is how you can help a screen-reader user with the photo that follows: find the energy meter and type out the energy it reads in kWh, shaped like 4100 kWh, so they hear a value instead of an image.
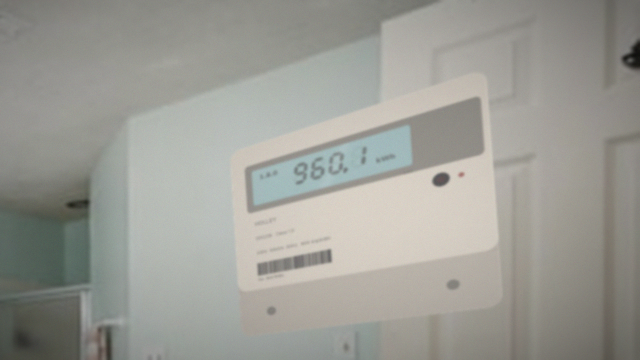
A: 960.1 kWh
